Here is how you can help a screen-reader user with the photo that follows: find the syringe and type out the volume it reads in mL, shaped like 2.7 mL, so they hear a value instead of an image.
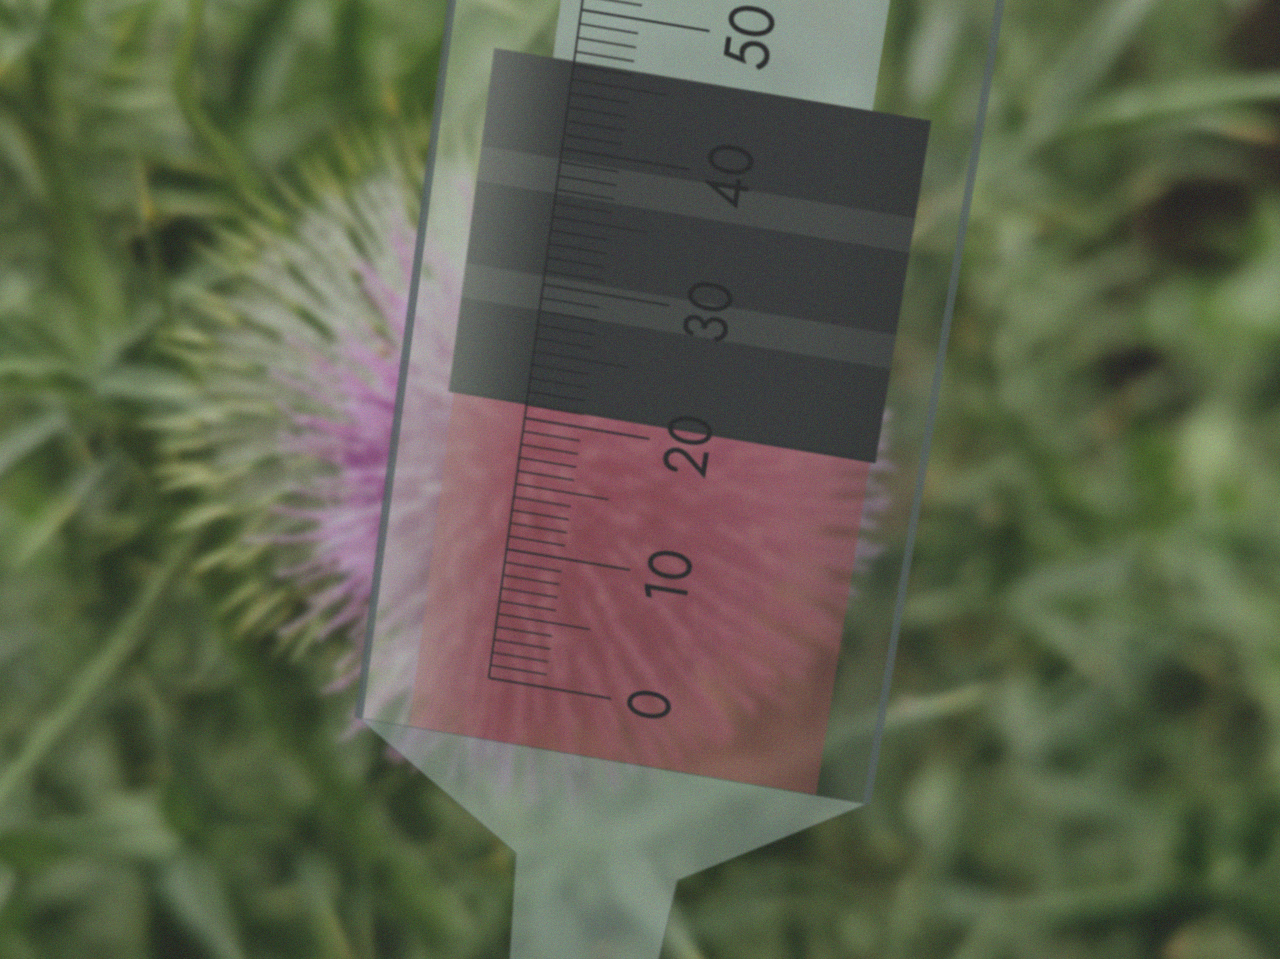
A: 21 mL
